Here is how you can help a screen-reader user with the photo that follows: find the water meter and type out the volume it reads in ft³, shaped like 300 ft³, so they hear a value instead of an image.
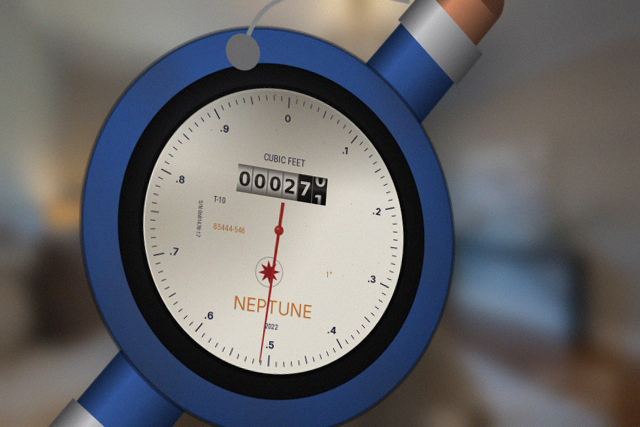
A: 270.51 ft³
